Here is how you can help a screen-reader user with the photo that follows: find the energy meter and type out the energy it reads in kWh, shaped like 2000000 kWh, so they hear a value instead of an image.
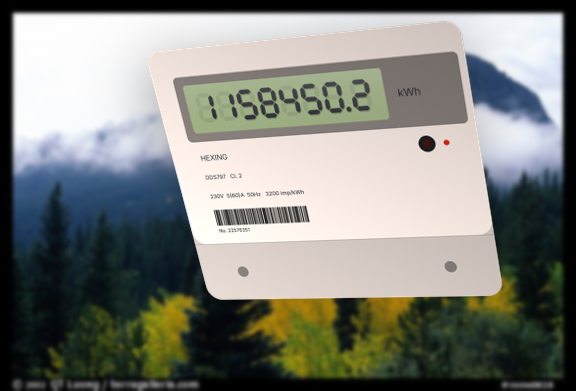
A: 1158450.2 kWh
